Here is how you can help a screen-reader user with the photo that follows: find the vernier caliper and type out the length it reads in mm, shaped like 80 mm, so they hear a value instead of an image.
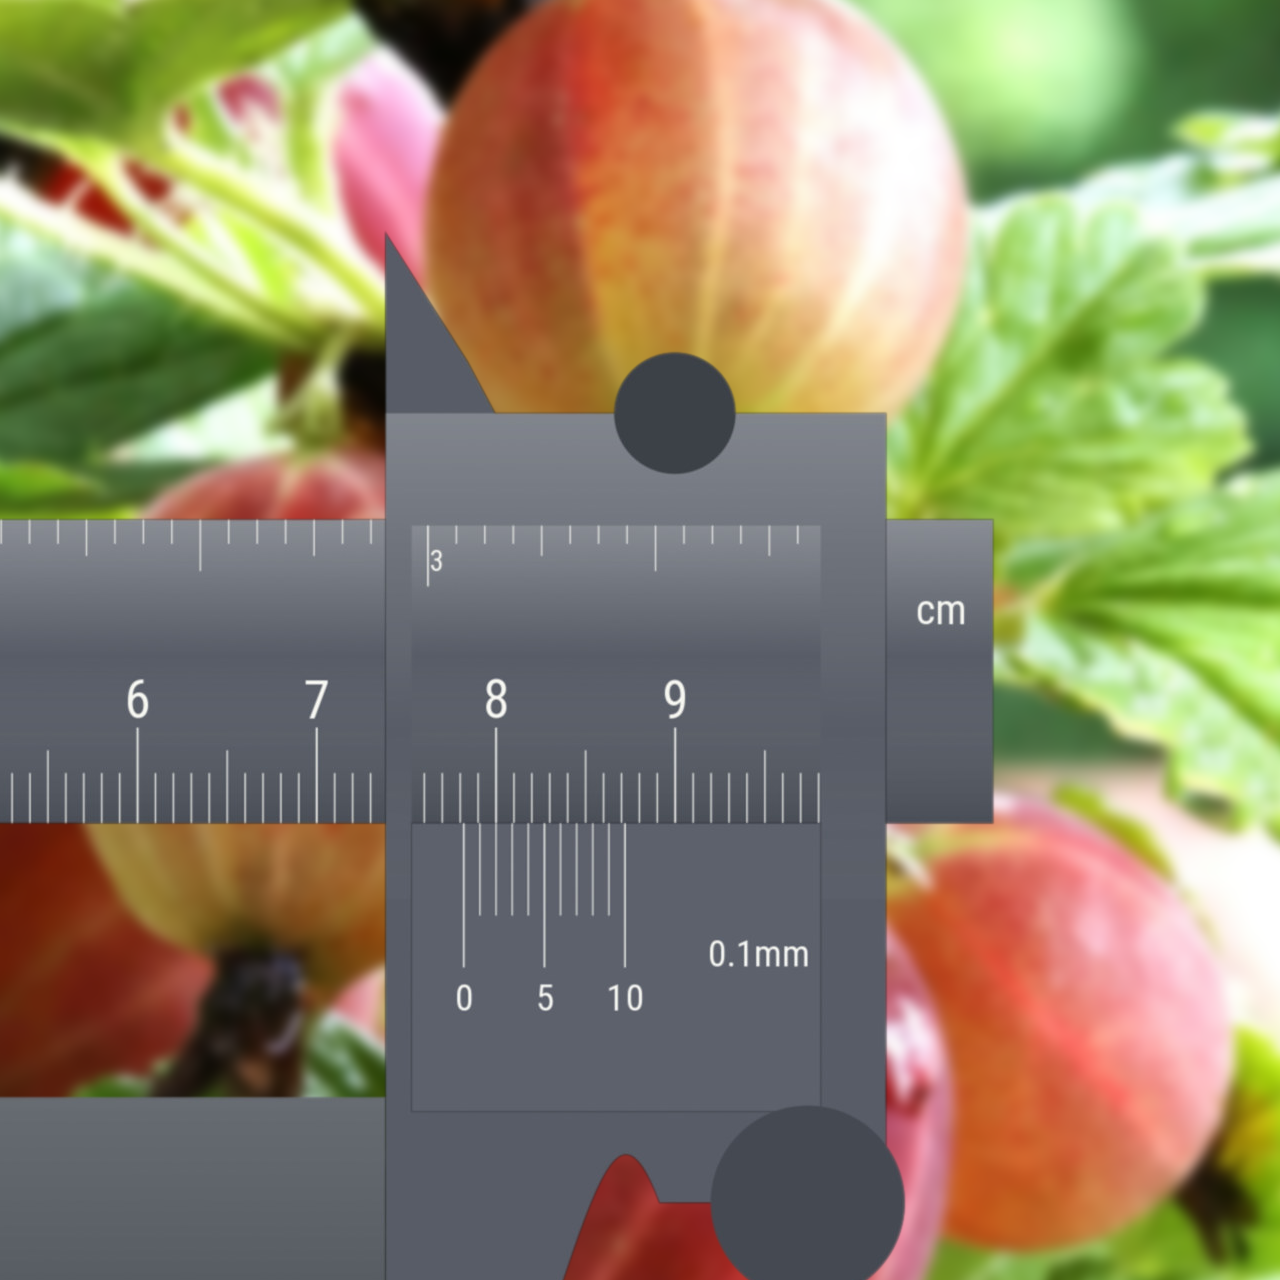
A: 78.2 mm
